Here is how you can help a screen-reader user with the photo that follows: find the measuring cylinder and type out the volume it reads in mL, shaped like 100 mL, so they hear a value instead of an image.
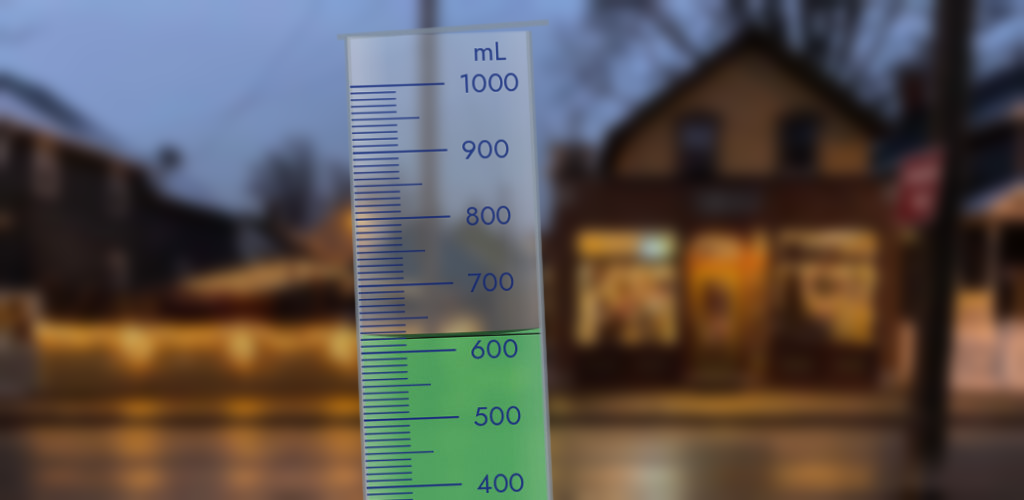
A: 620 mL
